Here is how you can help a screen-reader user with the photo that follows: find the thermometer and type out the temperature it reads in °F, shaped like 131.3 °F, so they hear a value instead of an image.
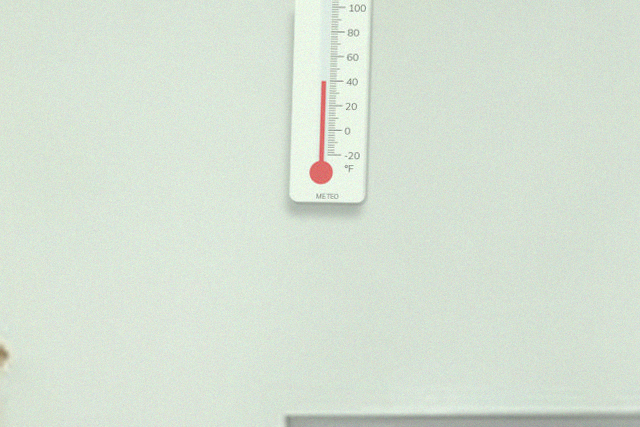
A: 40 °F
